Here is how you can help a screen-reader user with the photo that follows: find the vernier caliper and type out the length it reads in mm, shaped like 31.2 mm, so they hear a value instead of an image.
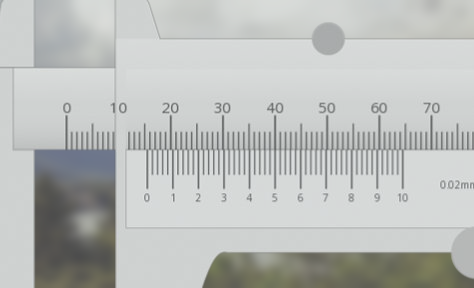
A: 15.5 mm
